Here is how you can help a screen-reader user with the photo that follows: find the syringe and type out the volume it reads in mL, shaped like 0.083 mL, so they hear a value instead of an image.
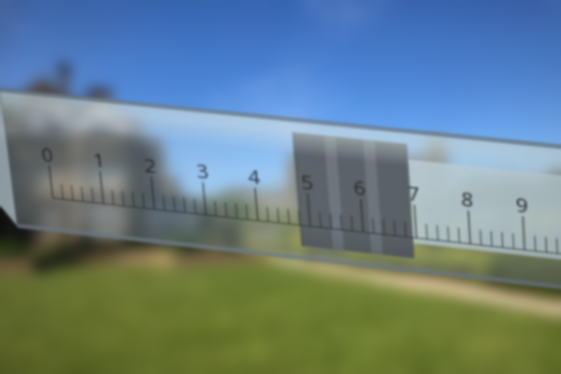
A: 4.8 mL
